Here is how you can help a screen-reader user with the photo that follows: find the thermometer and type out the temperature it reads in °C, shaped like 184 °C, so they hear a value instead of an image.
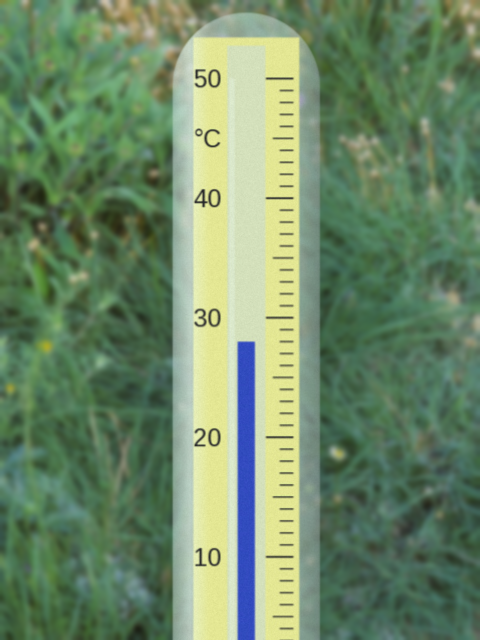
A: 28 °C
